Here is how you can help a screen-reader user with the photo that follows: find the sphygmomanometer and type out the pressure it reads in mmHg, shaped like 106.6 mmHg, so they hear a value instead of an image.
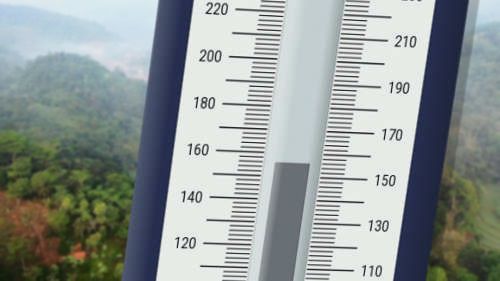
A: 156 mmHg
